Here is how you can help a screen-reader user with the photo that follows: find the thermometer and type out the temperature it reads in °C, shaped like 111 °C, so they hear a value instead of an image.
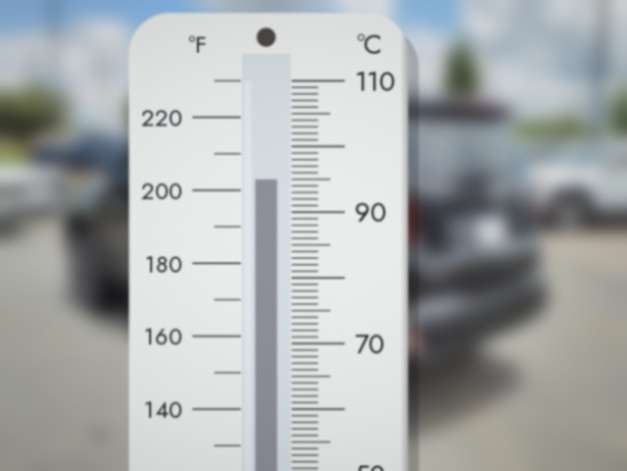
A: 95 °C
